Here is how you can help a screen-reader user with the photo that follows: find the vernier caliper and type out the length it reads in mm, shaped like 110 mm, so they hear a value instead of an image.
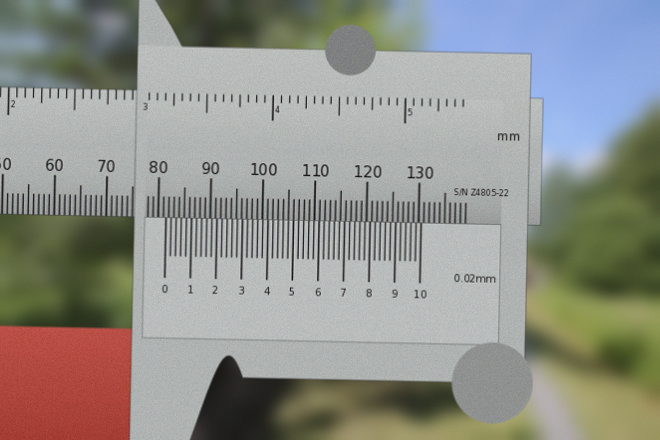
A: 81.5 mm
